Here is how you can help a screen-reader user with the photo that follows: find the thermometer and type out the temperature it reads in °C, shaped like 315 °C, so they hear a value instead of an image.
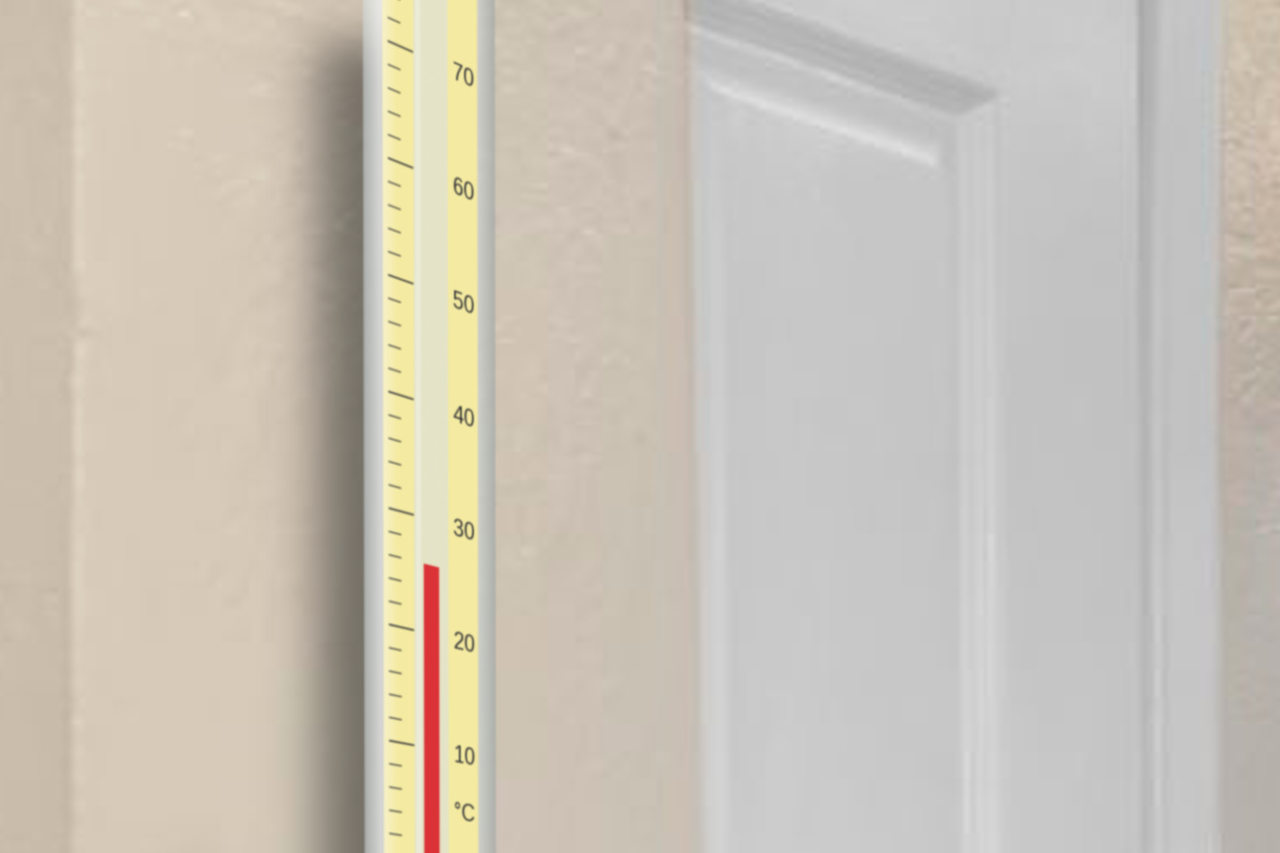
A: 26 °C
